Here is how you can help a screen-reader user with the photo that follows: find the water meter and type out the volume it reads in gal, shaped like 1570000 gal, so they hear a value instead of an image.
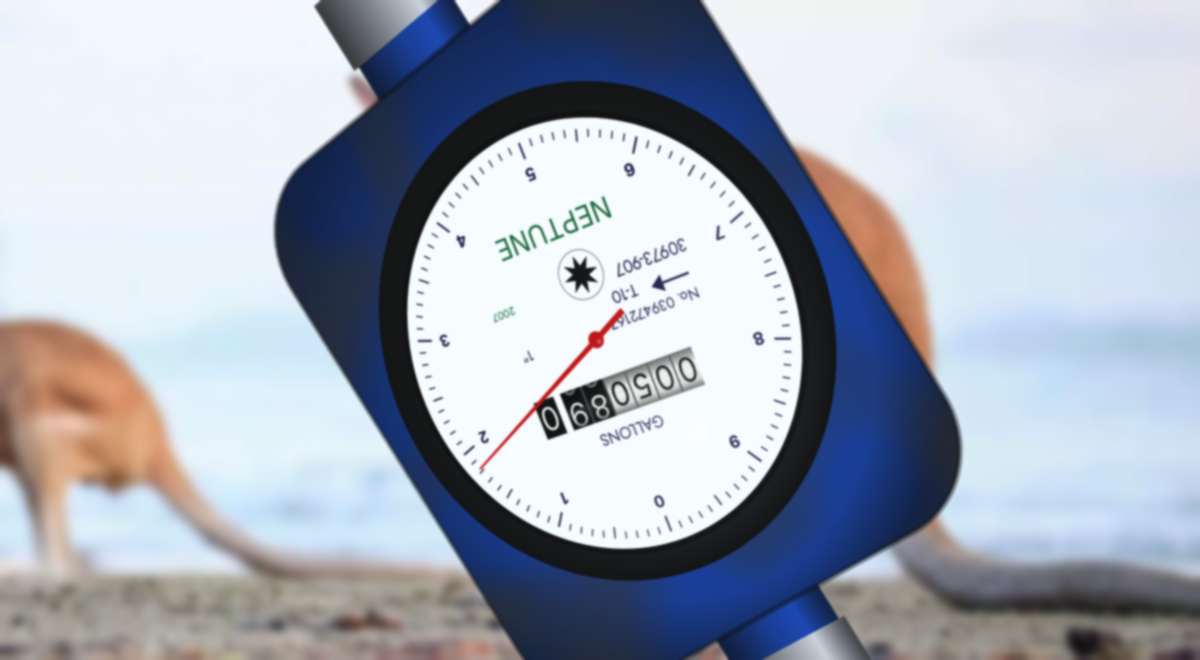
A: 50891.8 gal
